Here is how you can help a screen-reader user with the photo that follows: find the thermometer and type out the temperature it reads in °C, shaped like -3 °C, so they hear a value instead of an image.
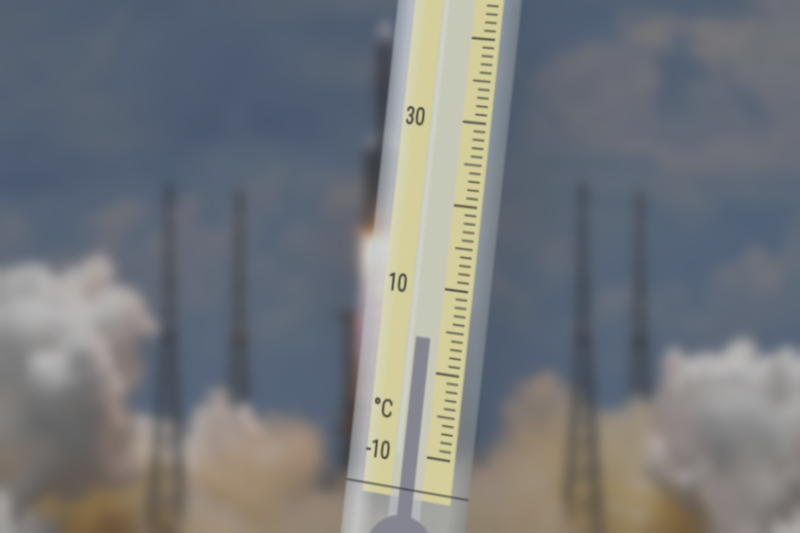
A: 4 °C
